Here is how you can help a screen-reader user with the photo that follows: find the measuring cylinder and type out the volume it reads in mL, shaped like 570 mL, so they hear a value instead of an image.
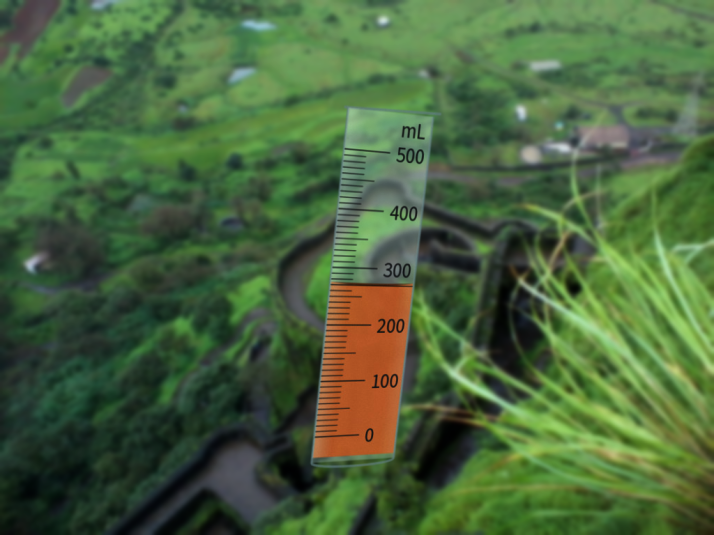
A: 270 mL
